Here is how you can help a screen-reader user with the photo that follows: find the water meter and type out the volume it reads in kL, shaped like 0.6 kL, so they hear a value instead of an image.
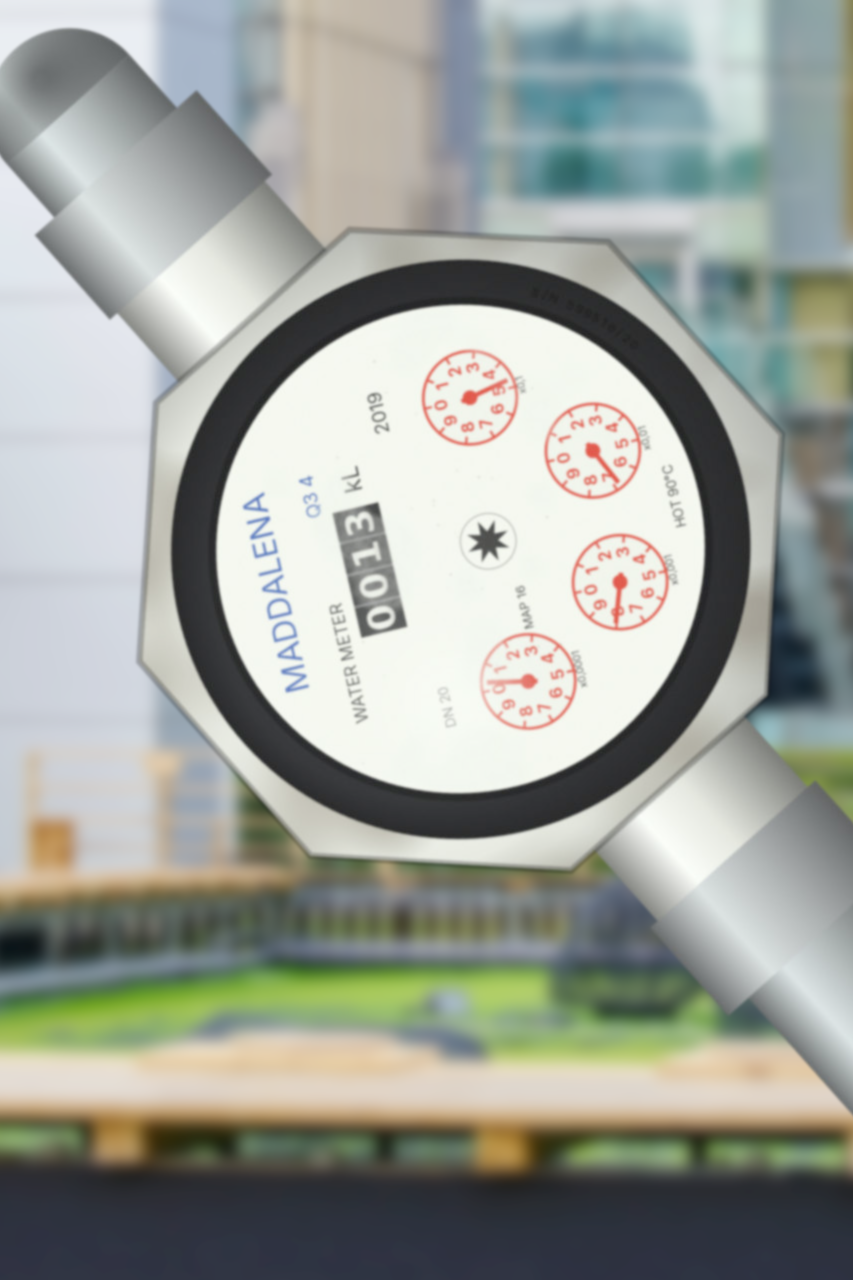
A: 13.4680 kL
